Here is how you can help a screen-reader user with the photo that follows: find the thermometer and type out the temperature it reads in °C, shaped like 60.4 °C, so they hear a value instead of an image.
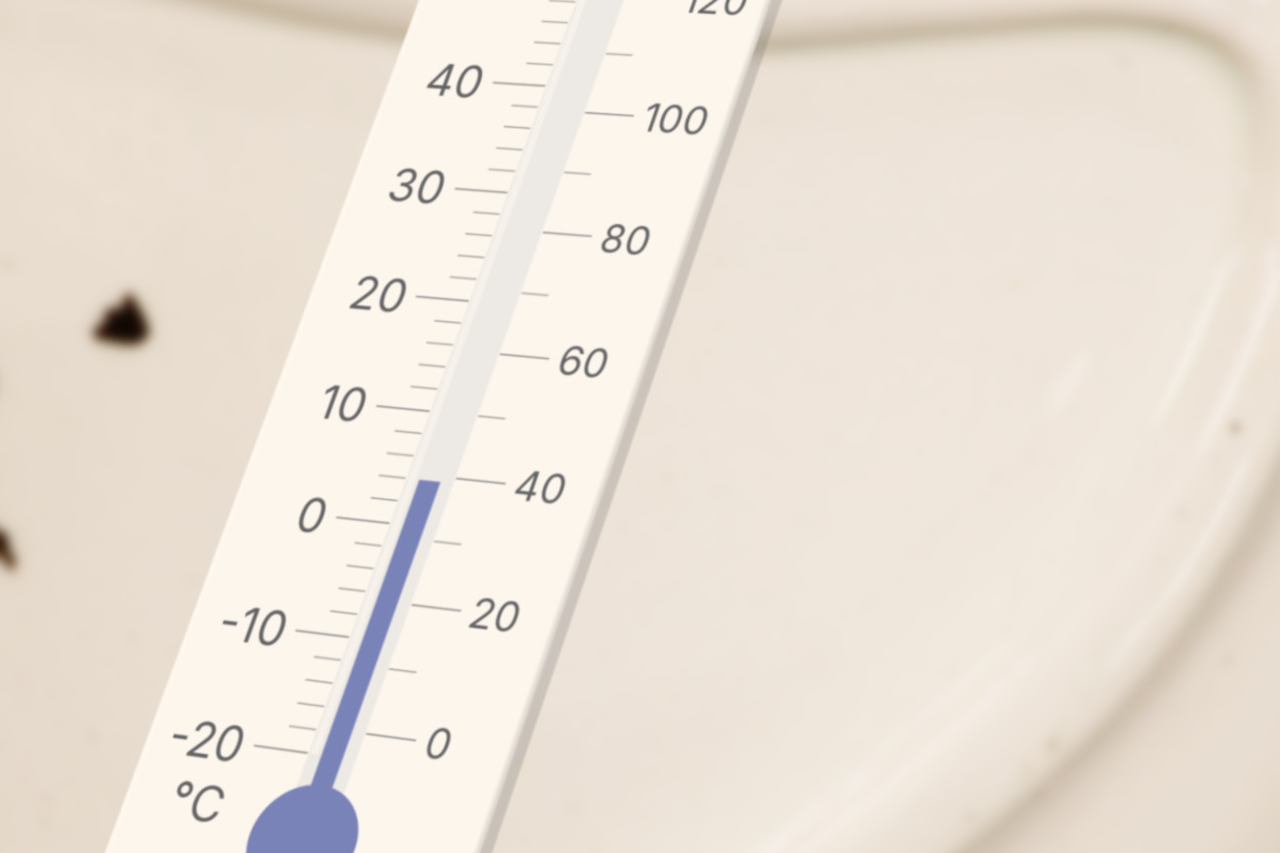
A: 4 °C
